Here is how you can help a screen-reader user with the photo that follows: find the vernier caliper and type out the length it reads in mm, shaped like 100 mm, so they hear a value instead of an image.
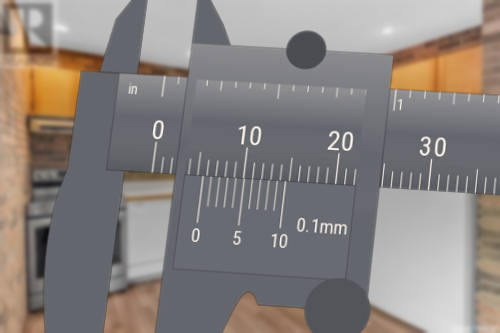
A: 5.6 mm
